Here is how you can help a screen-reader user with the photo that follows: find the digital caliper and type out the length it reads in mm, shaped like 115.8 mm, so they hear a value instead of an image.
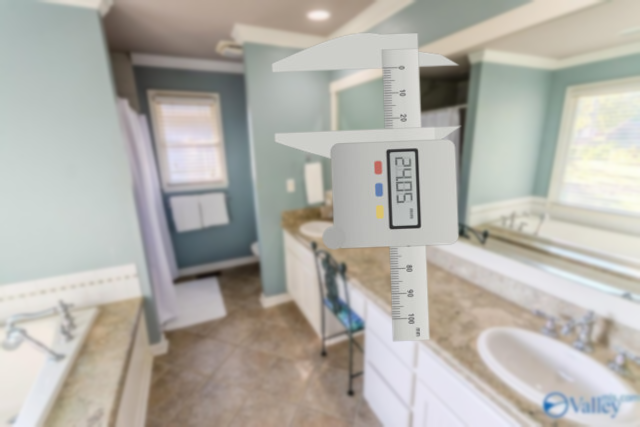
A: 24.05 mm
